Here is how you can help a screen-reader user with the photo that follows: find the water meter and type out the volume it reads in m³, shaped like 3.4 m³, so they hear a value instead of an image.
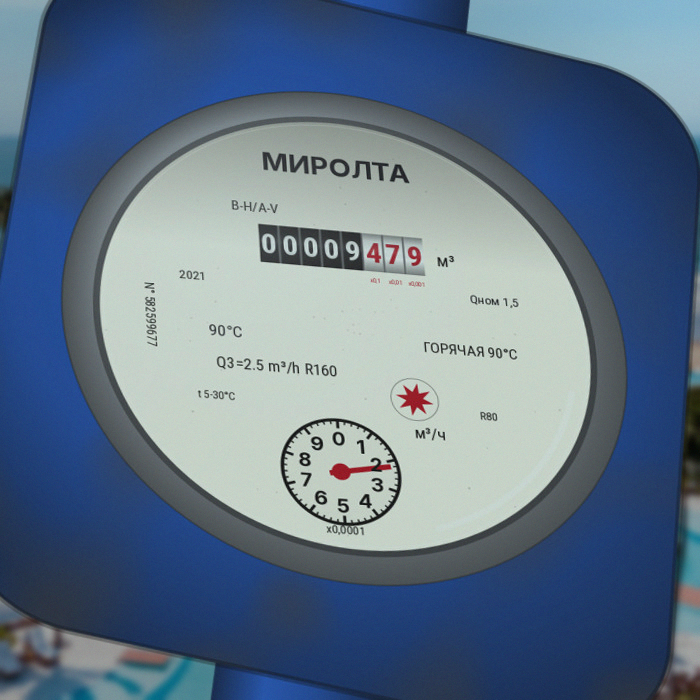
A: 9.4792 m³
